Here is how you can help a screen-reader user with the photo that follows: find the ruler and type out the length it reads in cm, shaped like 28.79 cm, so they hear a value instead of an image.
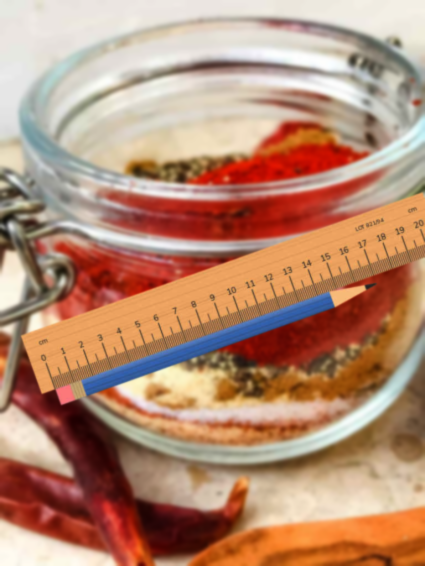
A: 17 cm
